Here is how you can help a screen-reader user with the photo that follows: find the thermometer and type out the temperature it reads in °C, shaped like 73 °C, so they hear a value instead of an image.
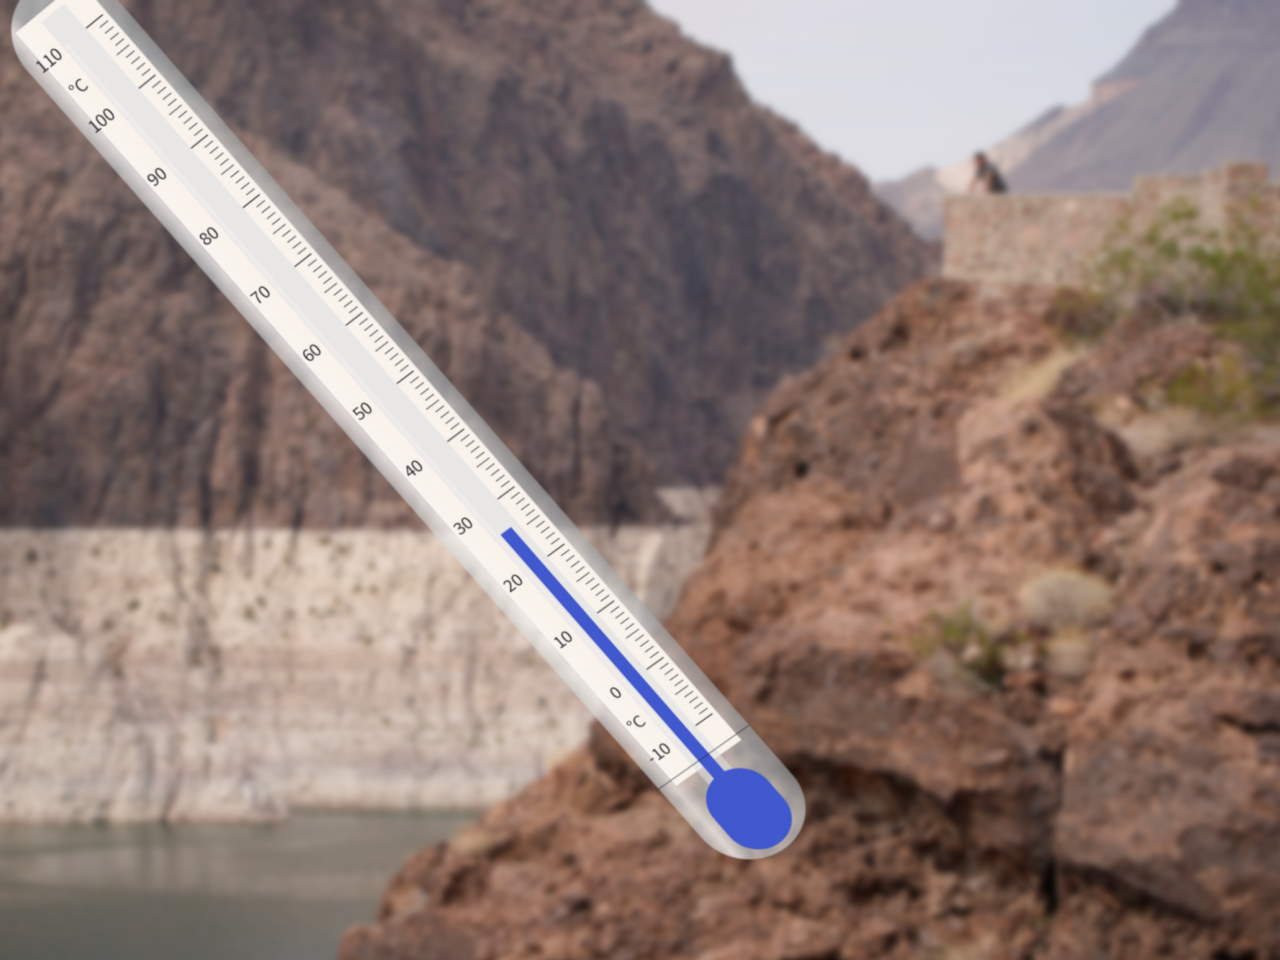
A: 26 °C
